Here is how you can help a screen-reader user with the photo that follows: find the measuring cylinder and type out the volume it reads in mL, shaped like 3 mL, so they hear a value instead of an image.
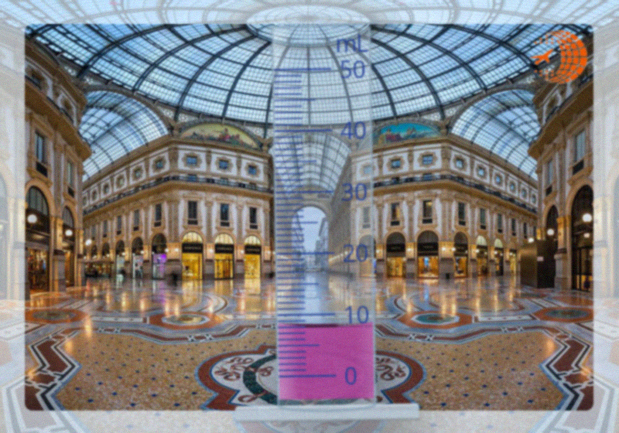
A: 8 mL
